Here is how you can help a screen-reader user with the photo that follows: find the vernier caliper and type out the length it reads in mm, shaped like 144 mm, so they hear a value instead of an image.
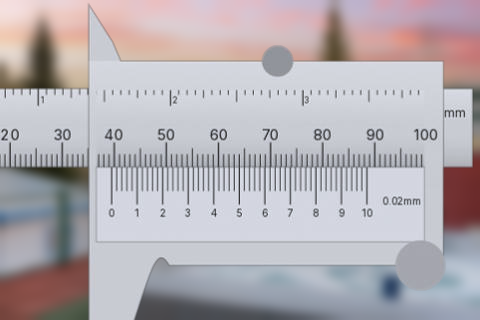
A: 39.5 mm
